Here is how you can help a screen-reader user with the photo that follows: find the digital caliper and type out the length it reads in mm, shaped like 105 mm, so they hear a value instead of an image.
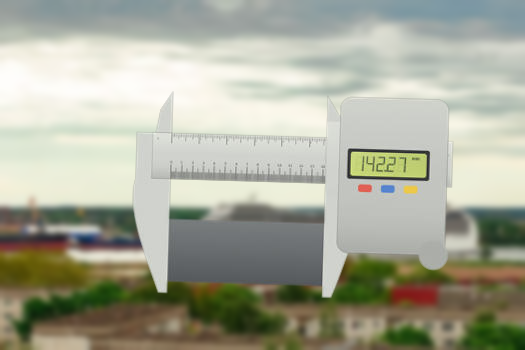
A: 142.27 mm
